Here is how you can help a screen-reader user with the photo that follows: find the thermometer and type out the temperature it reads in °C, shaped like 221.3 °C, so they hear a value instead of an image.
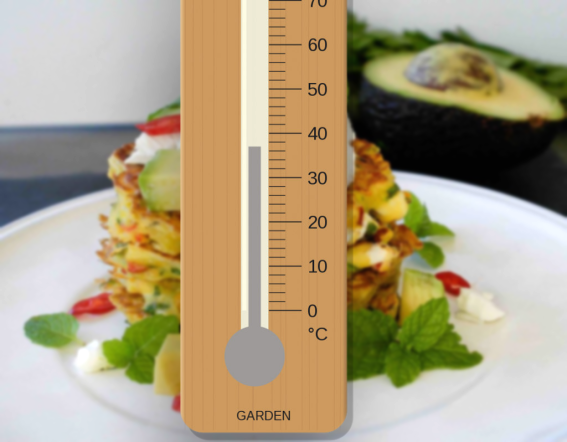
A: 37 °C
